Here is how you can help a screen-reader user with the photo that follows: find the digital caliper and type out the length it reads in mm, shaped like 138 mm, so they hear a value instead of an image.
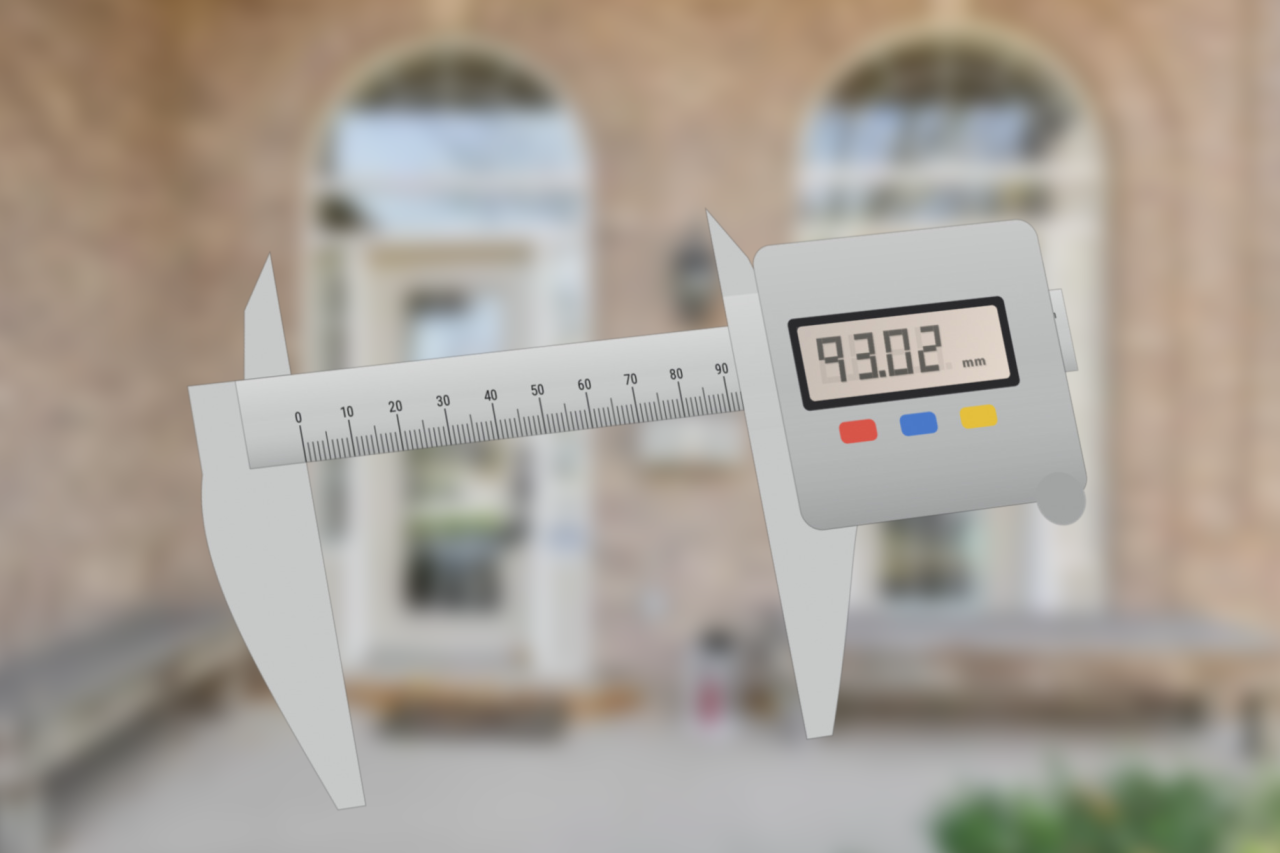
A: 93.02 mm
